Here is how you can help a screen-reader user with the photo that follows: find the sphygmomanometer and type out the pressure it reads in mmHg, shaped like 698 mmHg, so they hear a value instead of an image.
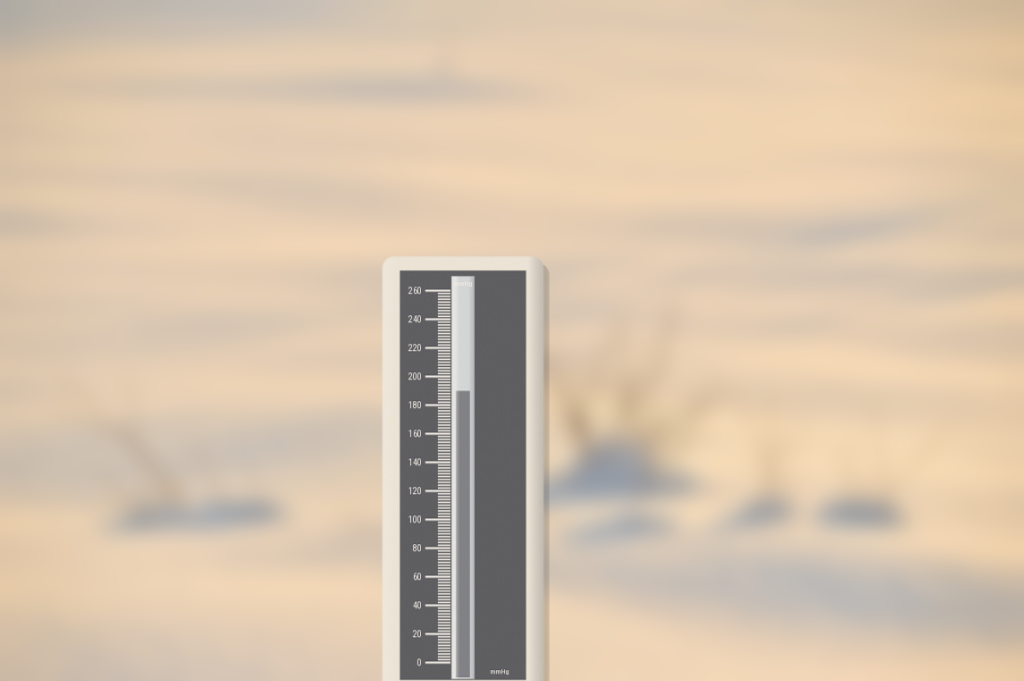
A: 190 mmHg
